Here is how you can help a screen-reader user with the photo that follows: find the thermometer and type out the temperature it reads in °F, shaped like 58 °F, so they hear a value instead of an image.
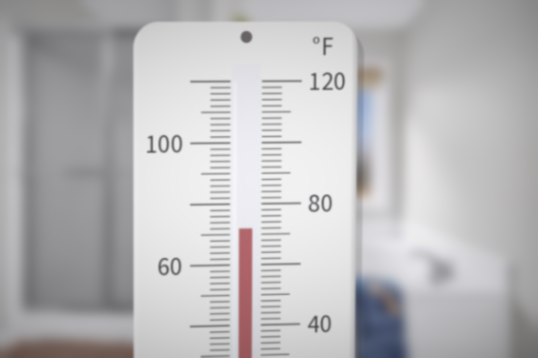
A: 72 °F
